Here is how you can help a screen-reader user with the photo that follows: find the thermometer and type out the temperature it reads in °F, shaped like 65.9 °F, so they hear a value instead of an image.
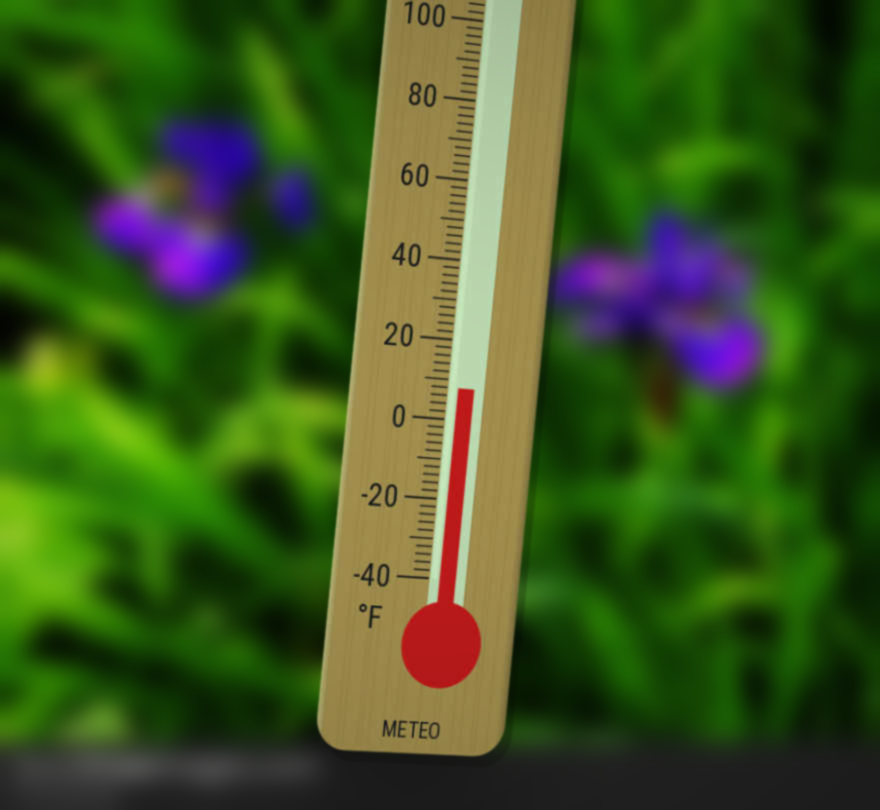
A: 8 °F
